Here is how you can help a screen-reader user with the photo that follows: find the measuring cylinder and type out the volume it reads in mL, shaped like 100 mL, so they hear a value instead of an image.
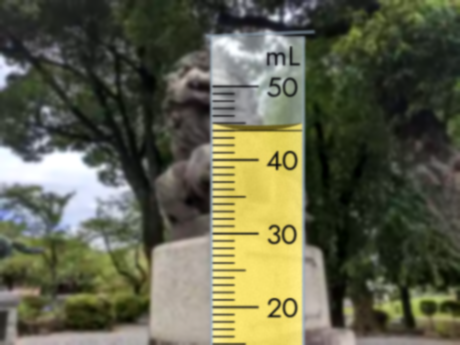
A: 44 mL
